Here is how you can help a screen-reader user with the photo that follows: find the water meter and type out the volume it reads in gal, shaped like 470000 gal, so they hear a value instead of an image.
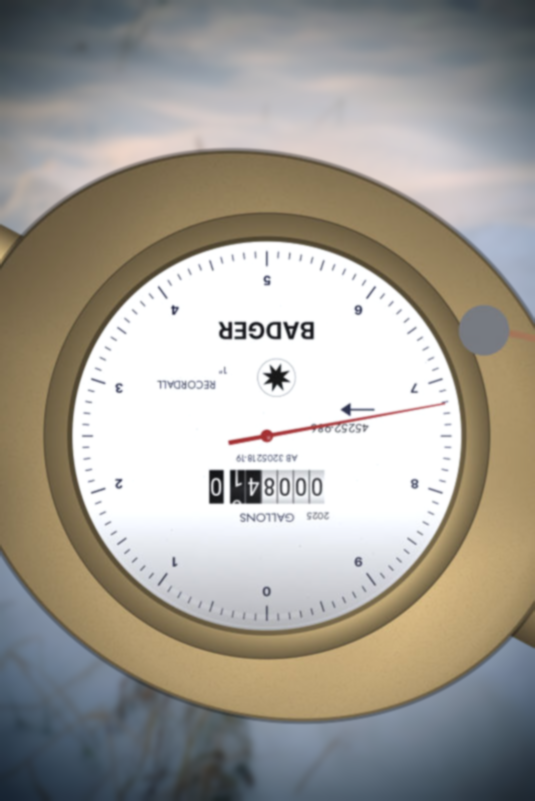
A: 8407.2 gal
